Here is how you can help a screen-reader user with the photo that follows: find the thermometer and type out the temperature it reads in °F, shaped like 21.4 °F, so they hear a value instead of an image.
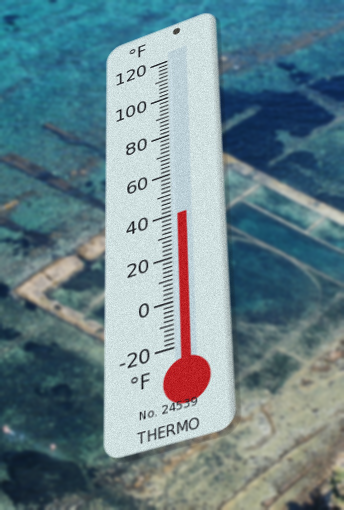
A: 40 °F
